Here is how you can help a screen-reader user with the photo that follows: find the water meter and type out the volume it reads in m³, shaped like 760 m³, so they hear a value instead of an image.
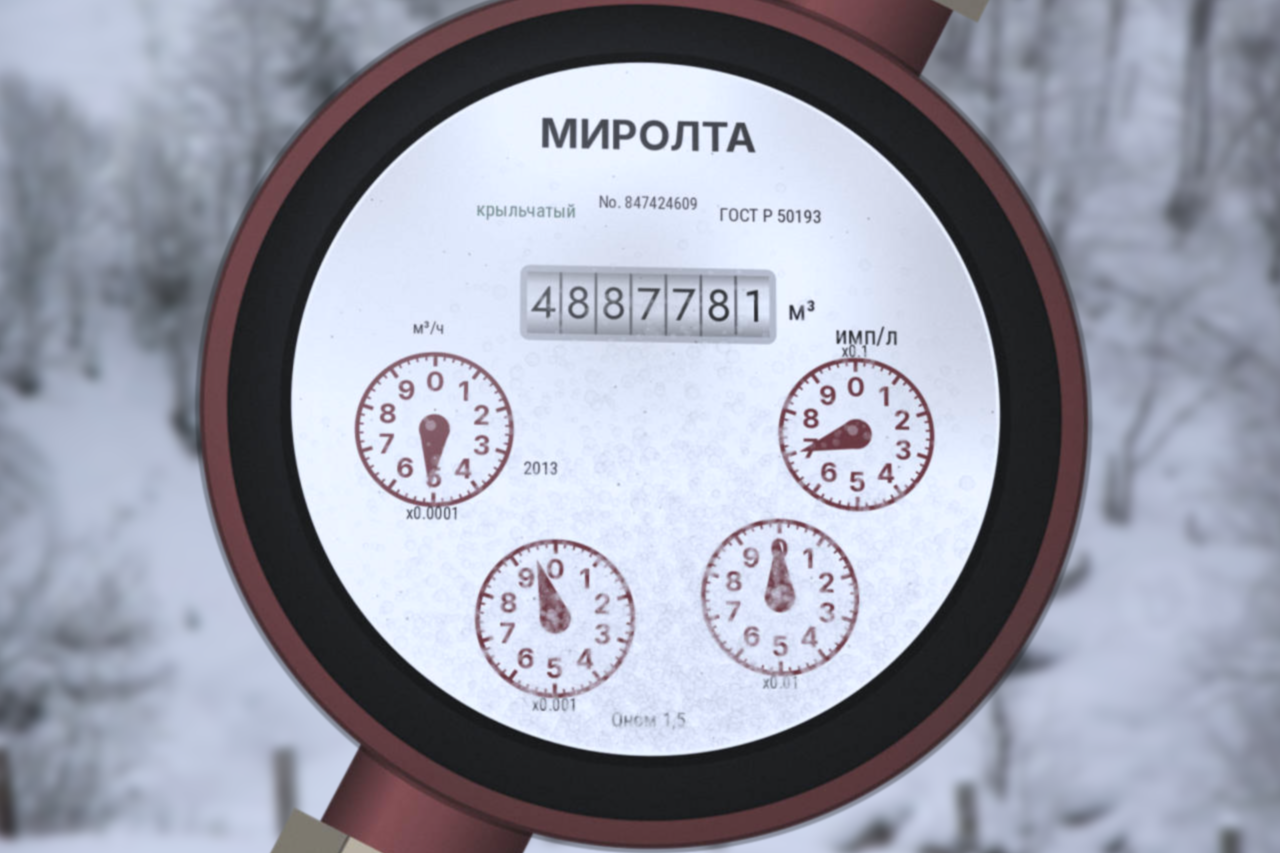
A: 4887781.6995 m³
